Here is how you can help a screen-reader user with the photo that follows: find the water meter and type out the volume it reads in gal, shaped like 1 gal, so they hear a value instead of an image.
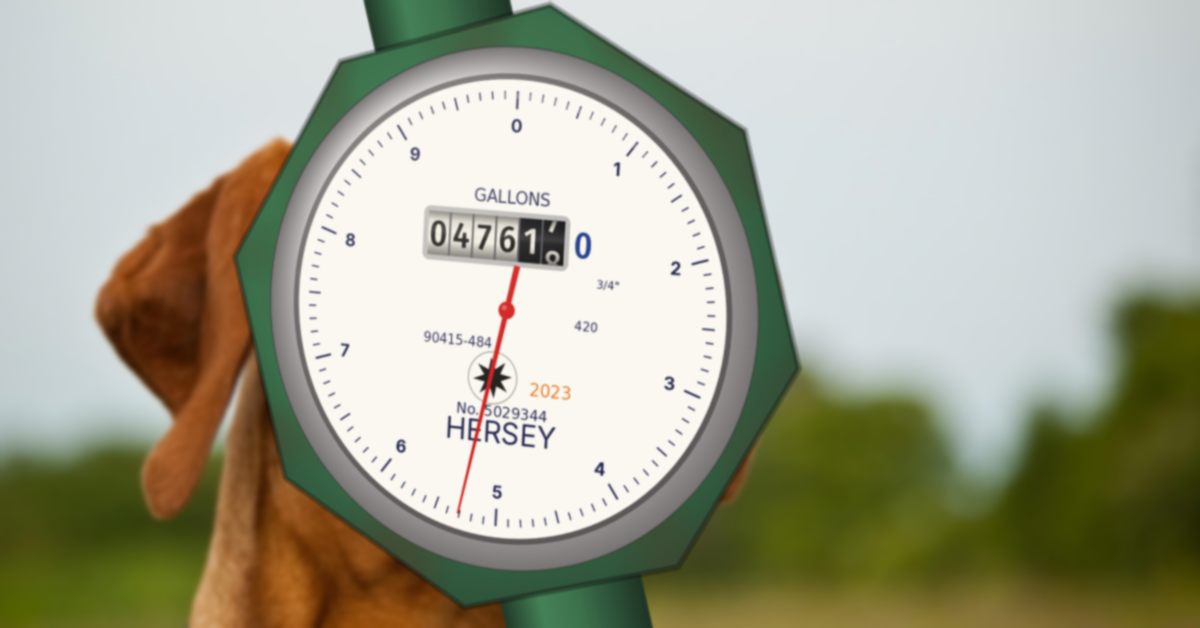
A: 476175.3 gal
